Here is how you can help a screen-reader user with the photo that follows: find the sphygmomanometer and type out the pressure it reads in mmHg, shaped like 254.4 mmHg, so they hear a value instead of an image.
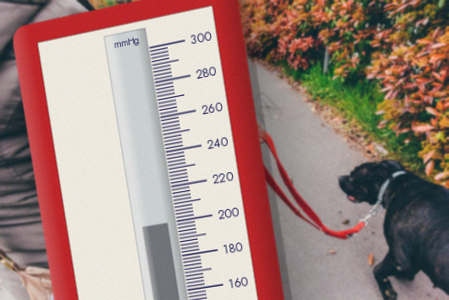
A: 200 mmHg
